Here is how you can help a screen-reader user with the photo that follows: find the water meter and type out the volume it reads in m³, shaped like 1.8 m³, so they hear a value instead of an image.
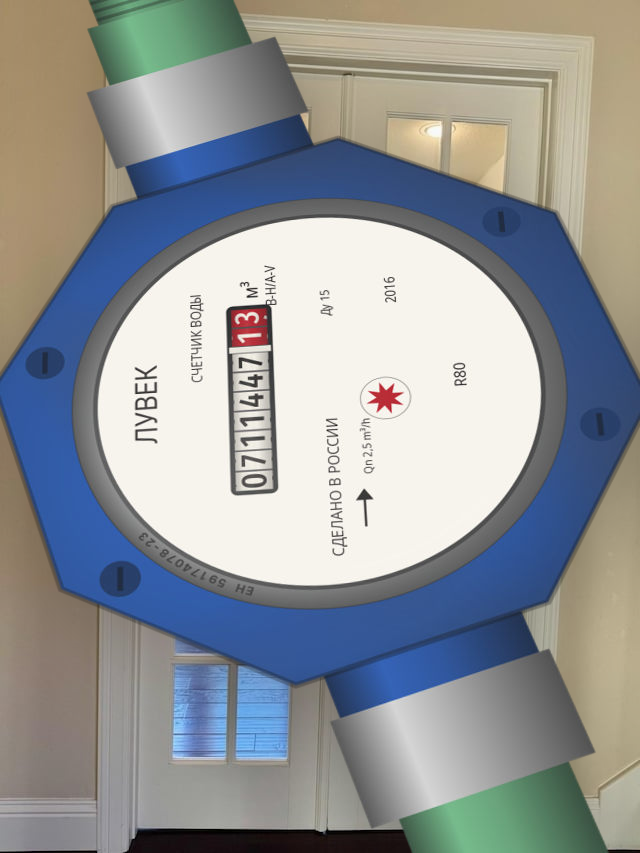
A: 711447.13 m³
